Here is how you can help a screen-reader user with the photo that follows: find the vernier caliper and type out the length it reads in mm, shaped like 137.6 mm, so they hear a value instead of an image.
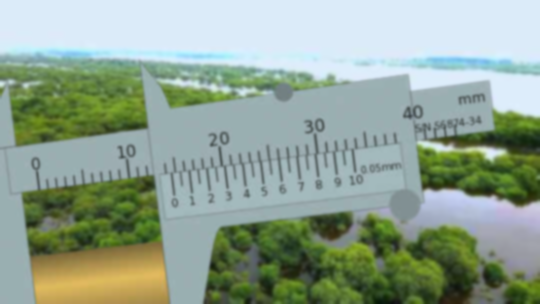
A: 14.6 mm
